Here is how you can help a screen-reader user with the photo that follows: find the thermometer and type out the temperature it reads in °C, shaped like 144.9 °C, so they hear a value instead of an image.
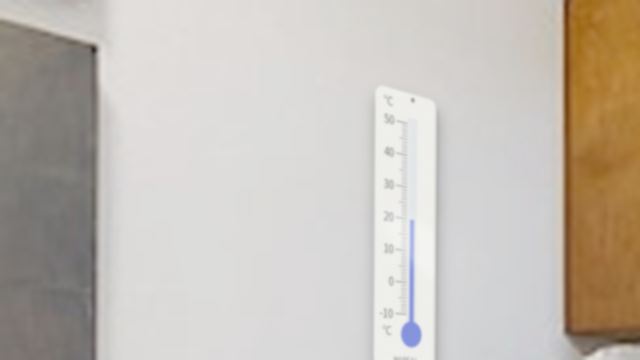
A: 20 °C
